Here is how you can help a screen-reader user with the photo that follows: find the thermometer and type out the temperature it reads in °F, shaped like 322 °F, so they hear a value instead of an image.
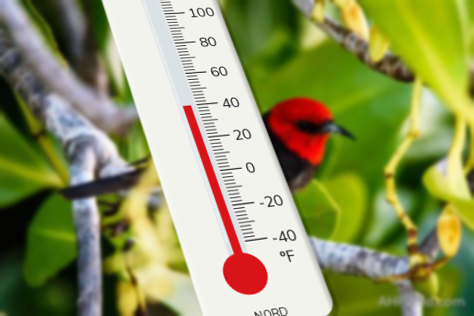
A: 40 °F
